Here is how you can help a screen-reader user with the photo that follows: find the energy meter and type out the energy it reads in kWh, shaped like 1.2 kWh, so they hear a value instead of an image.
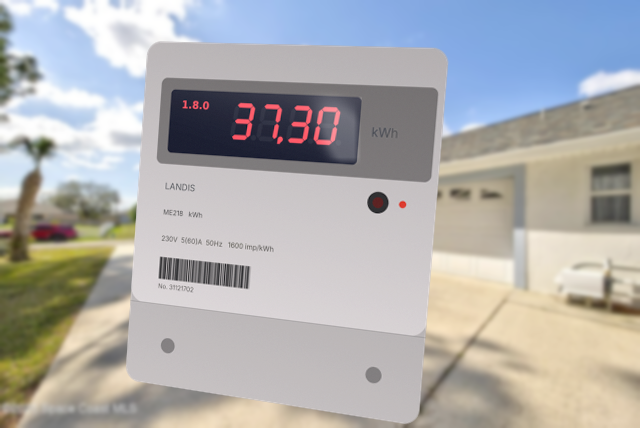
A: 37.30 kWh
